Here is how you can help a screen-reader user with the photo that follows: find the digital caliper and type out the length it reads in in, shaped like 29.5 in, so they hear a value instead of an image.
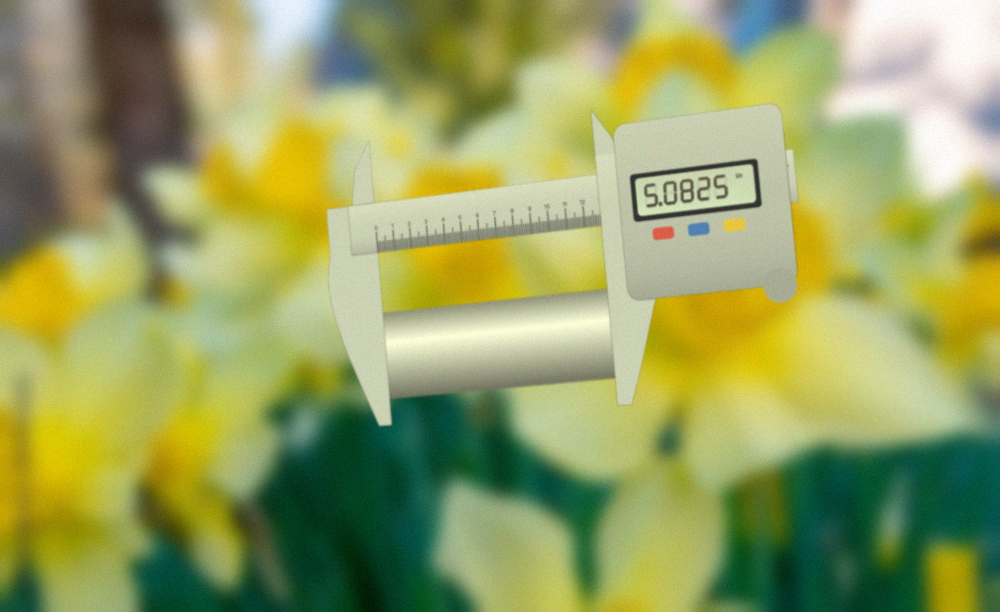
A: 5.0825 in
